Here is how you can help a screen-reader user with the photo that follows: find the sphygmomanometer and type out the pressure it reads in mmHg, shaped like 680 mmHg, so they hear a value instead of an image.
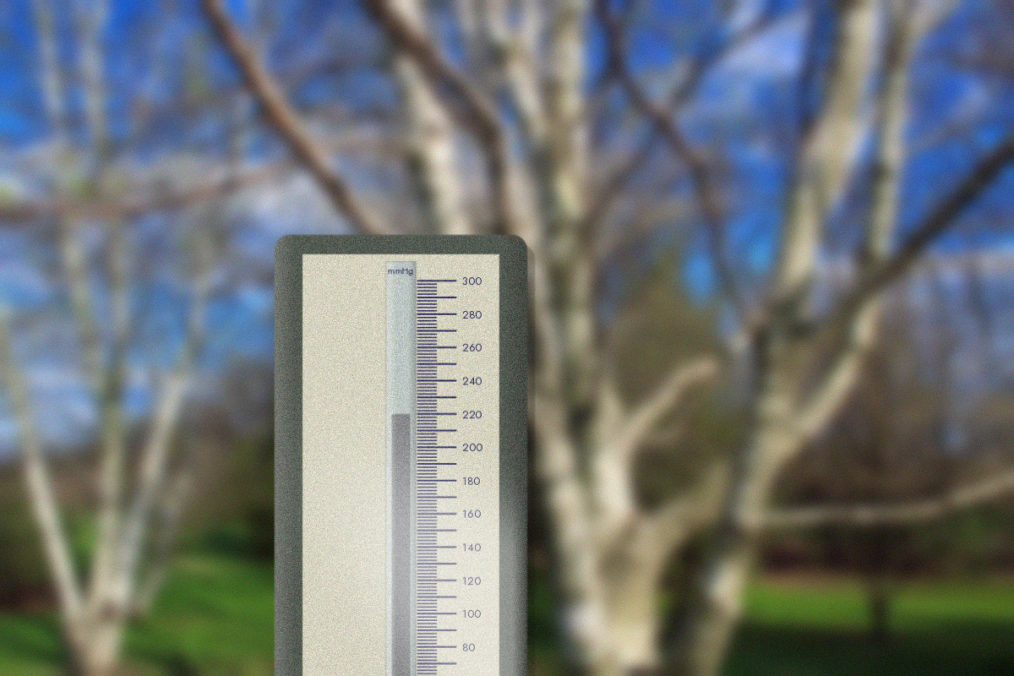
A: 220 mmHg
